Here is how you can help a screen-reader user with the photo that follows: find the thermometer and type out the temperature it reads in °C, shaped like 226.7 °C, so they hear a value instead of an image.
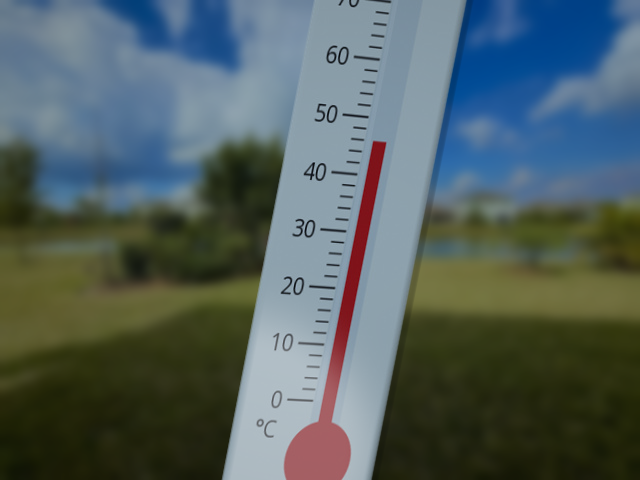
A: 46 °C
